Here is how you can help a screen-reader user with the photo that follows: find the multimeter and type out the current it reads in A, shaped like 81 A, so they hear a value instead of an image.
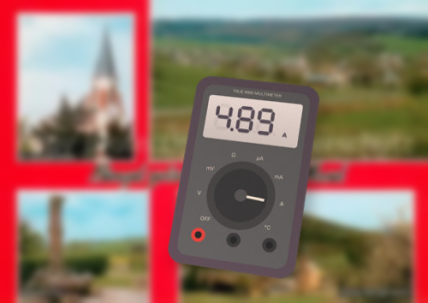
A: 4.89 A
